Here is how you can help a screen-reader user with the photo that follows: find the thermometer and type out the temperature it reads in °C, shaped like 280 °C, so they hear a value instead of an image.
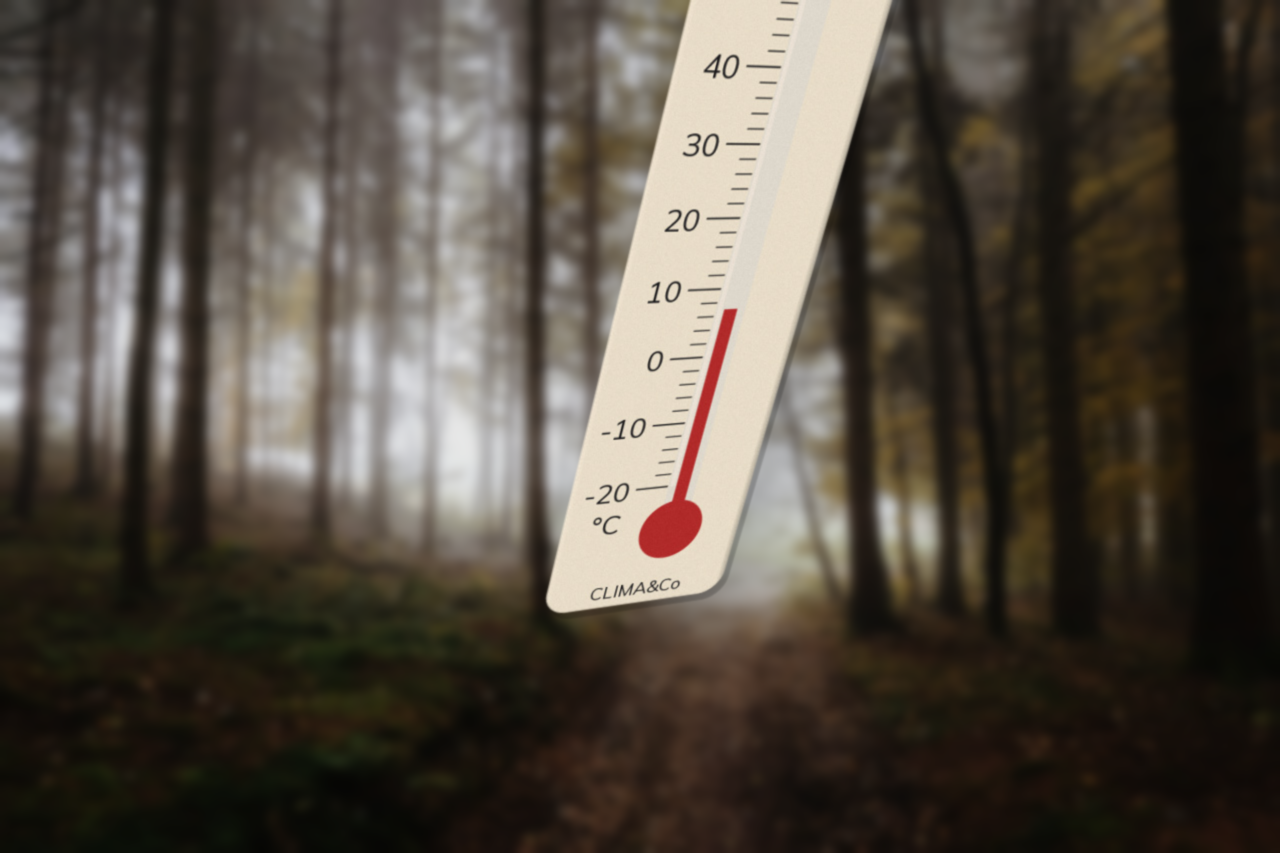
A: 7 °C
